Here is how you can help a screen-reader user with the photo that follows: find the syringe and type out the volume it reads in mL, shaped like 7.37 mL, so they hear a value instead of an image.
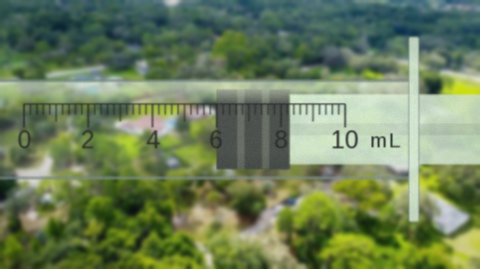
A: 6 mL
